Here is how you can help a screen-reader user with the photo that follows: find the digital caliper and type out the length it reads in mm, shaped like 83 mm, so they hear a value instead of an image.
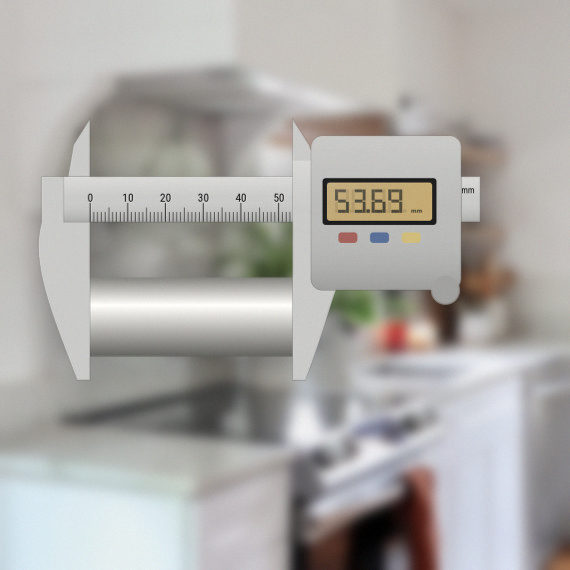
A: 53.69 mm
